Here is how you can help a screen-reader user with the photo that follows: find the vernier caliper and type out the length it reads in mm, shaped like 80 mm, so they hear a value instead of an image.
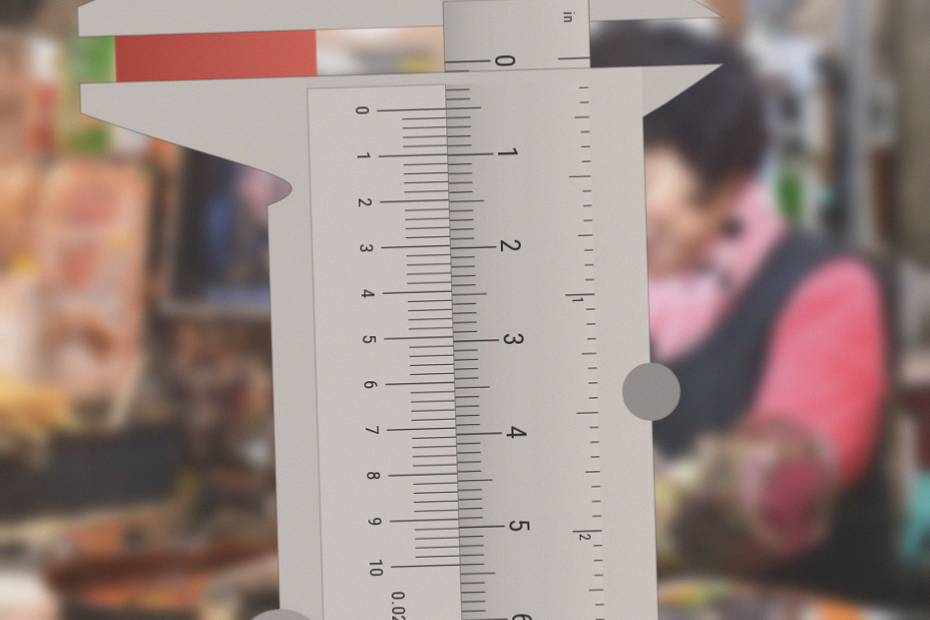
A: 5.0 mm
